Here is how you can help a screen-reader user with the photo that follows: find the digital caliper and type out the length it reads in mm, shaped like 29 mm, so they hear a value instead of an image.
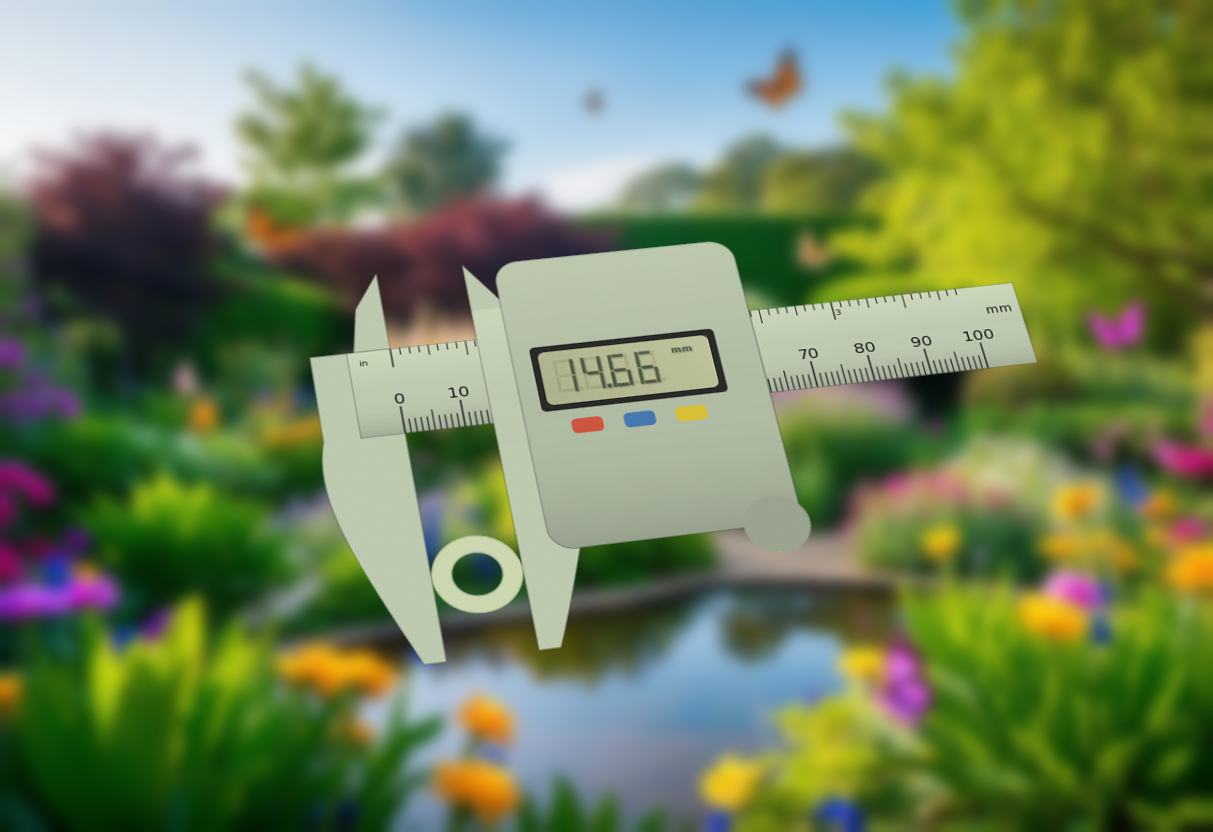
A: 14.66 mm
